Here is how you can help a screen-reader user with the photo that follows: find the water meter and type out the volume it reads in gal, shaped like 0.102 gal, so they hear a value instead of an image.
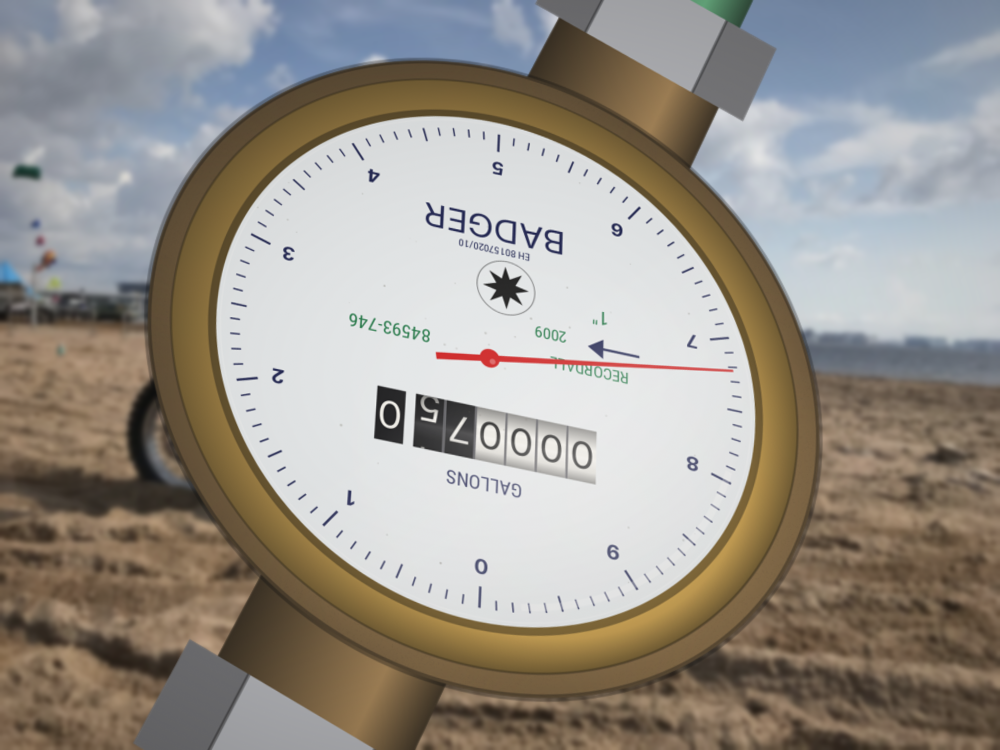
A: 747.2 gal
